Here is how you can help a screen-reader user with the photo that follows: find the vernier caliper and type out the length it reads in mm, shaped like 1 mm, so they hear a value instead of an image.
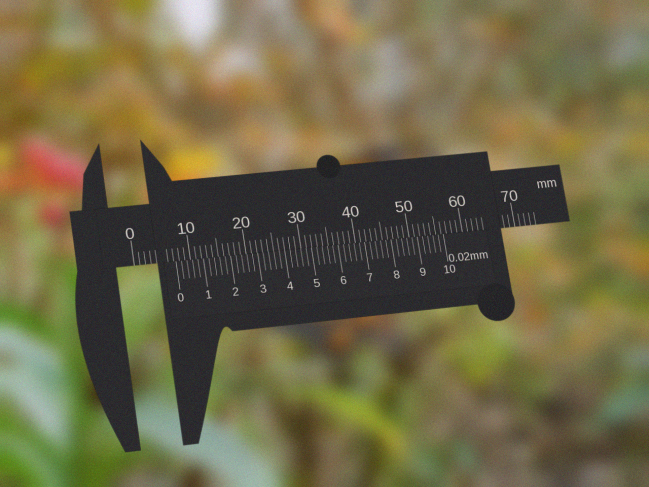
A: 7.4 mm
